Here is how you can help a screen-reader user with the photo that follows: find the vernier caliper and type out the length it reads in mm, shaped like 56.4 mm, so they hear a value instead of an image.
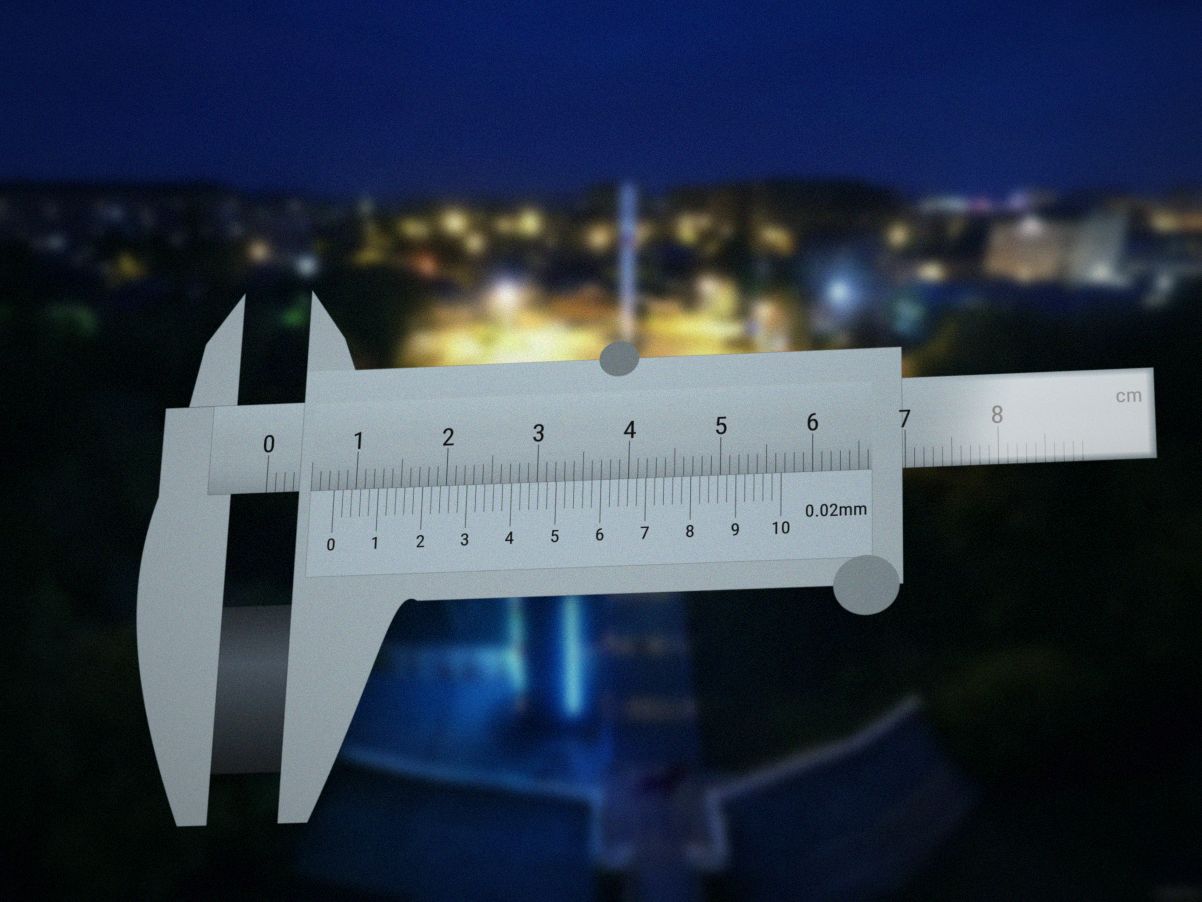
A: 7.6 mm
